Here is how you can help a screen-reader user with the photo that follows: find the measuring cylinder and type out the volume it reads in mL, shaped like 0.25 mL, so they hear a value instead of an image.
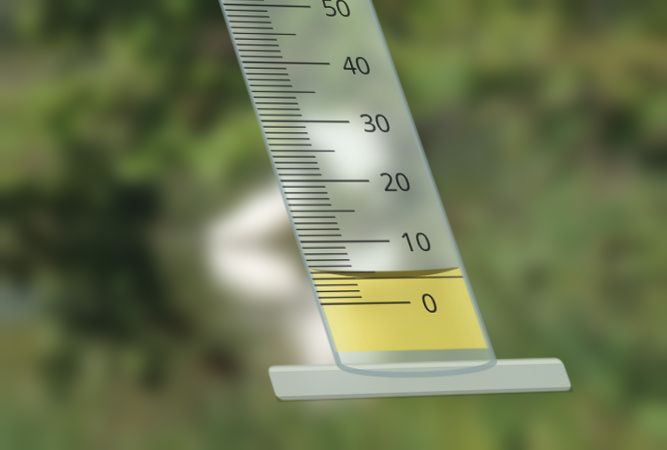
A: 4 mL
